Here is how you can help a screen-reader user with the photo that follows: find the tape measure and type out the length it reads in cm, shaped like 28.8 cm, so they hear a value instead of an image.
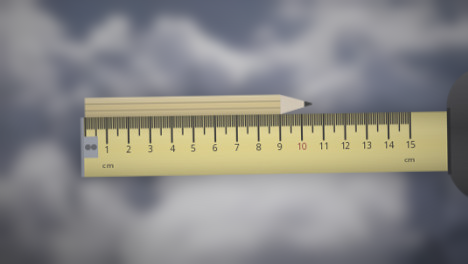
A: 10.5 cm
